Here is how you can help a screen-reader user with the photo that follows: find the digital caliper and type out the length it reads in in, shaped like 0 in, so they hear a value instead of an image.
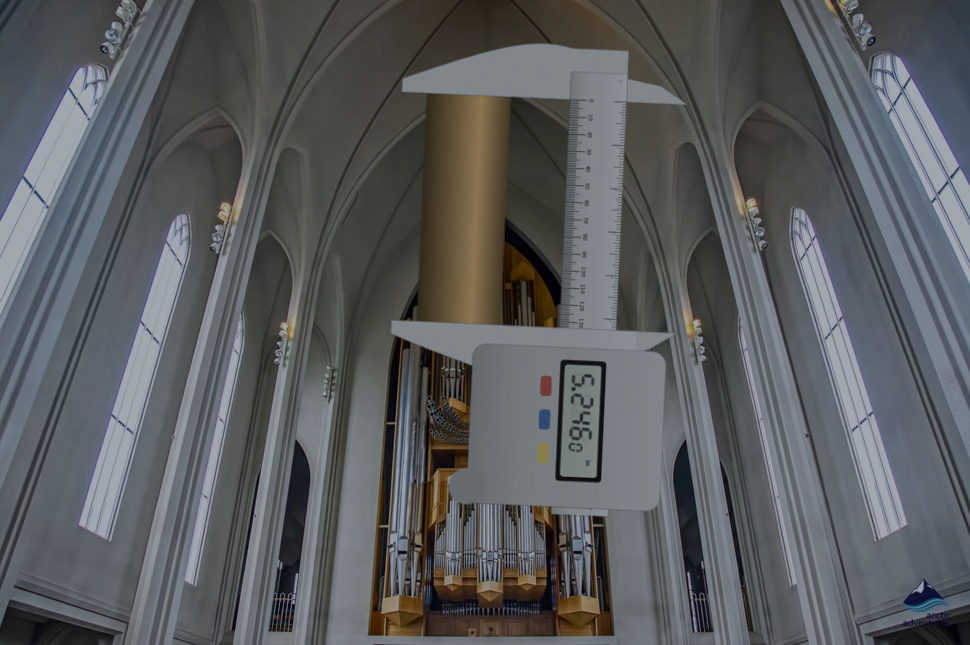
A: 5.2460 in
